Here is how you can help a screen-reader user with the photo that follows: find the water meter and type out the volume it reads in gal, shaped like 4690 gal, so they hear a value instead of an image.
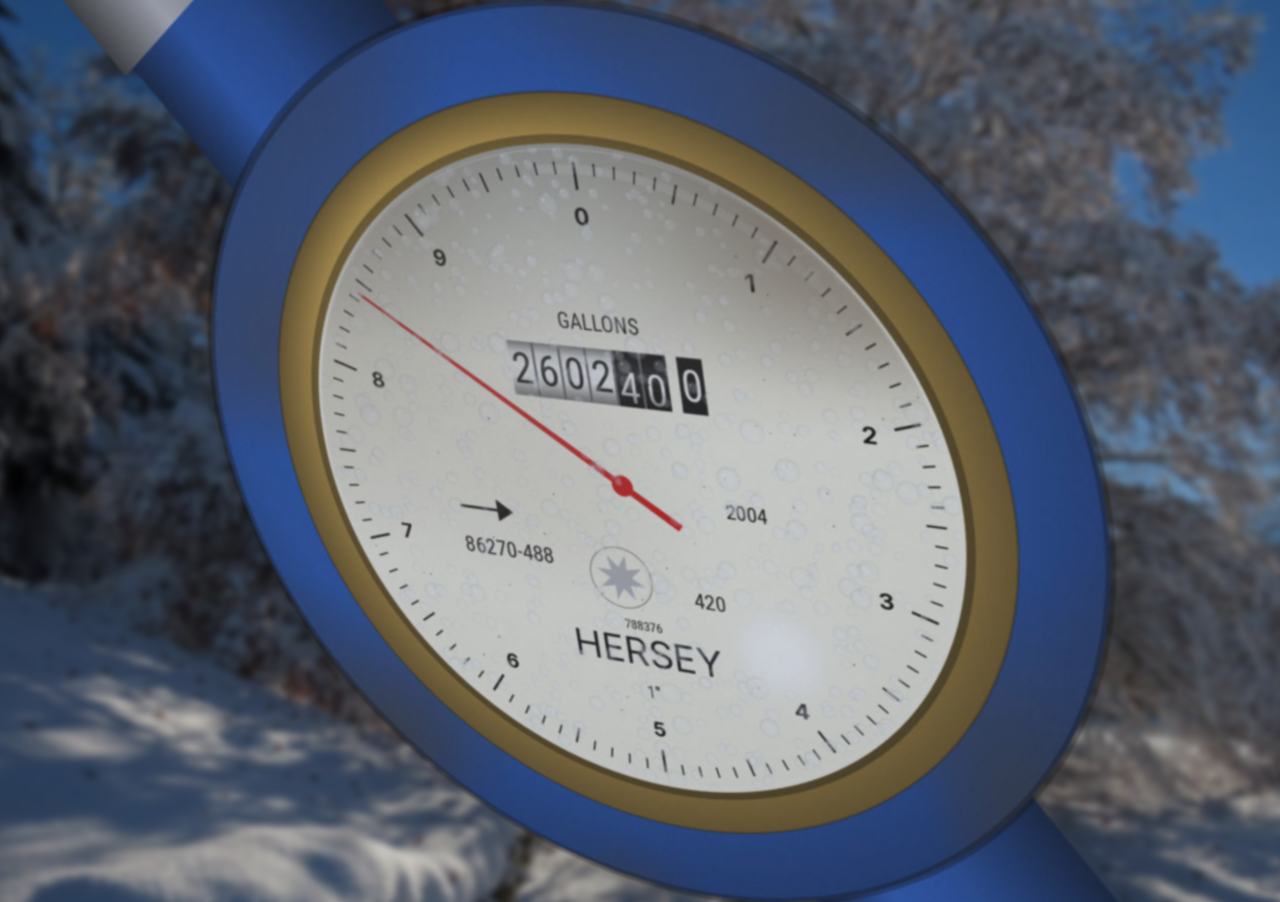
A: 2602398.4 gal
